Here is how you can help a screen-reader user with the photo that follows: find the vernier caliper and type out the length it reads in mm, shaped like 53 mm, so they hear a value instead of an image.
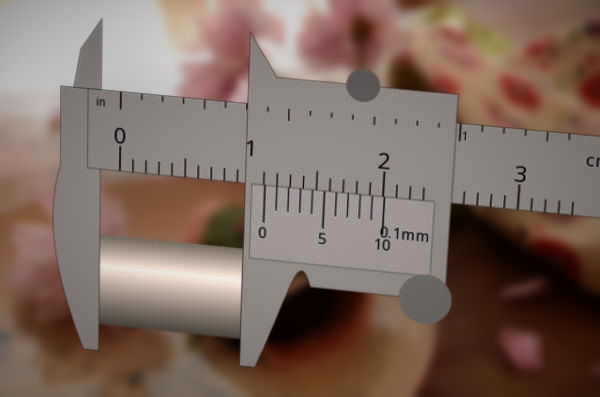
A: 11.1 mm
